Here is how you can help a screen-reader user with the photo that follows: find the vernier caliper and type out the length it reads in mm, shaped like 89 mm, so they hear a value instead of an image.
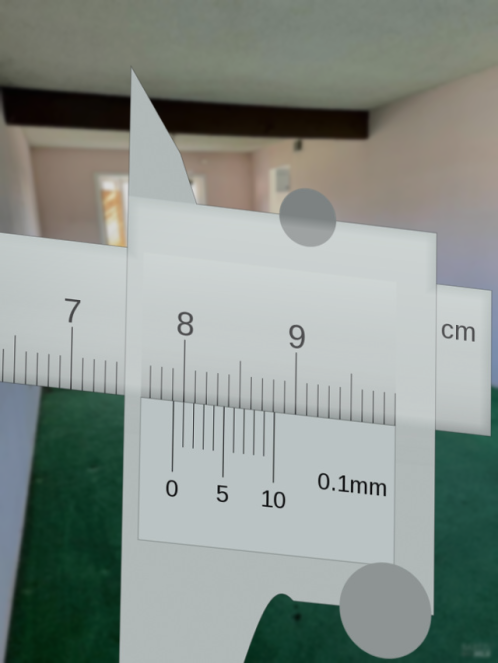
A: 79.1 mm
